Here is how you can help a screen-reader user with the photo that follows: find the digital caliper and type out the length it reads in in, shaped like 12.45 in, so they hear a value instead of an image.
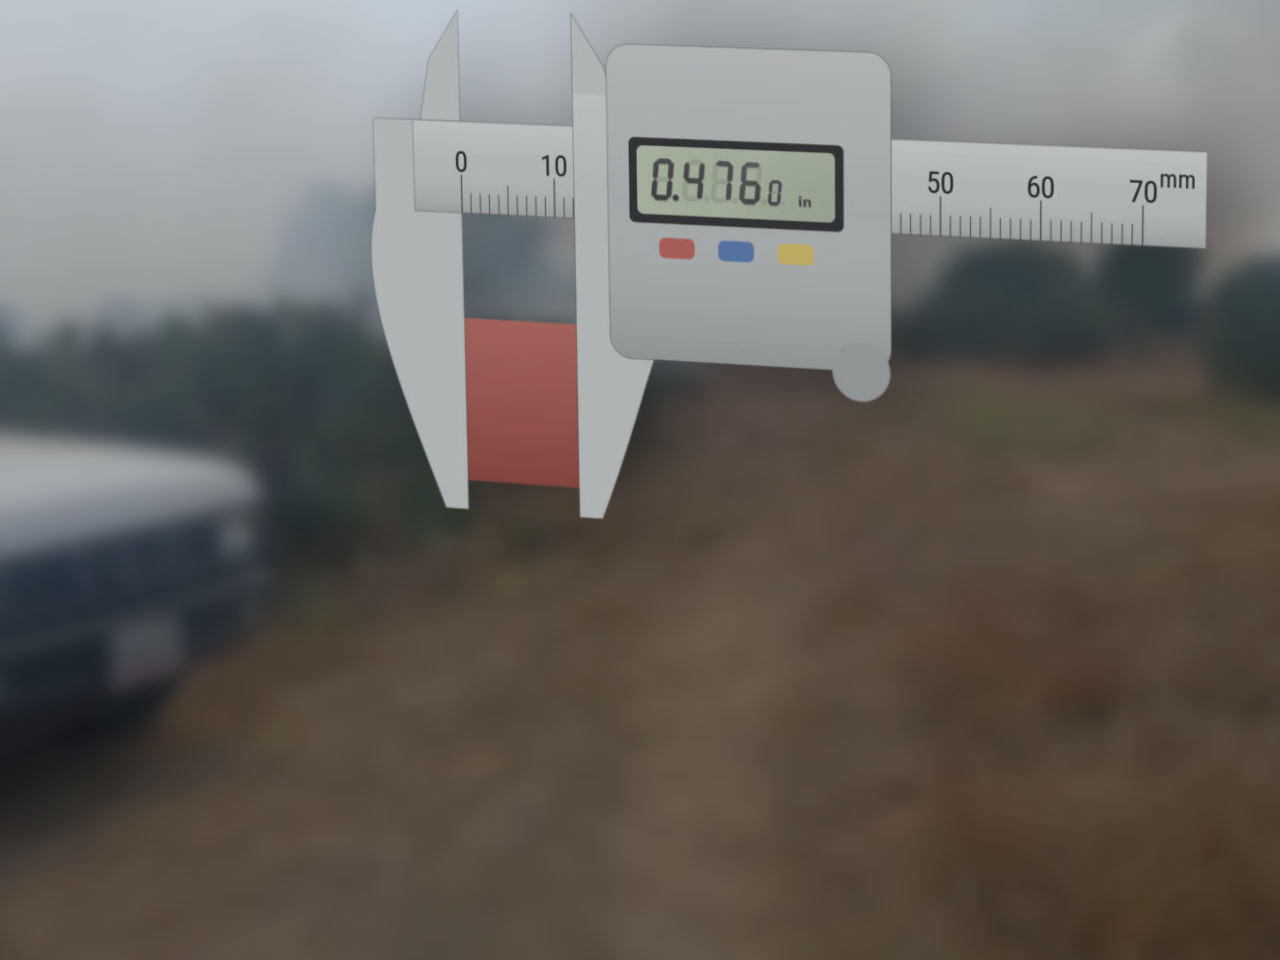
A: 0.4760 in
